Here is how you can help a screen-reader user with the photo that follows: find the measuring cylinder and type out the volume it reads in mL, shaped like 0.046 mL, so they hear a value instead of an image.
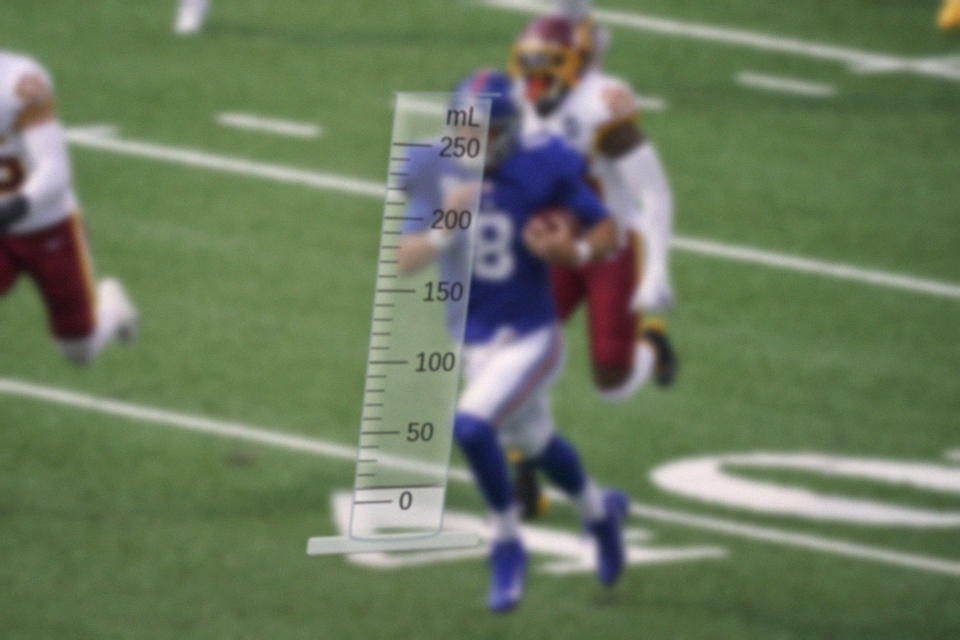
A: 10 mL
